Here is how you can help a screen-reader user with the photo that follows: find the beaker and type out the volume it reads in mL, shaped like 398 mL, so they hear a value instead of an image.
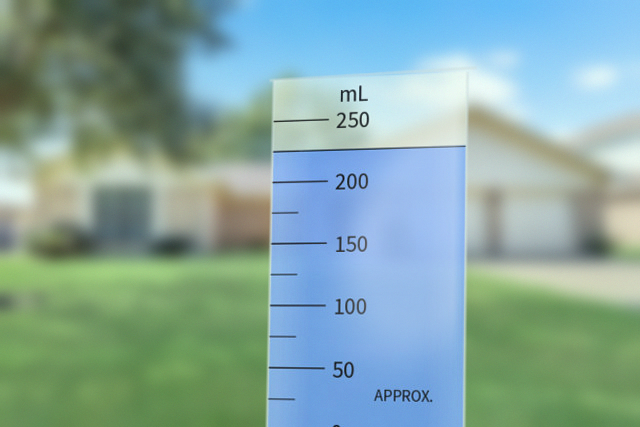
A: 225 mL
